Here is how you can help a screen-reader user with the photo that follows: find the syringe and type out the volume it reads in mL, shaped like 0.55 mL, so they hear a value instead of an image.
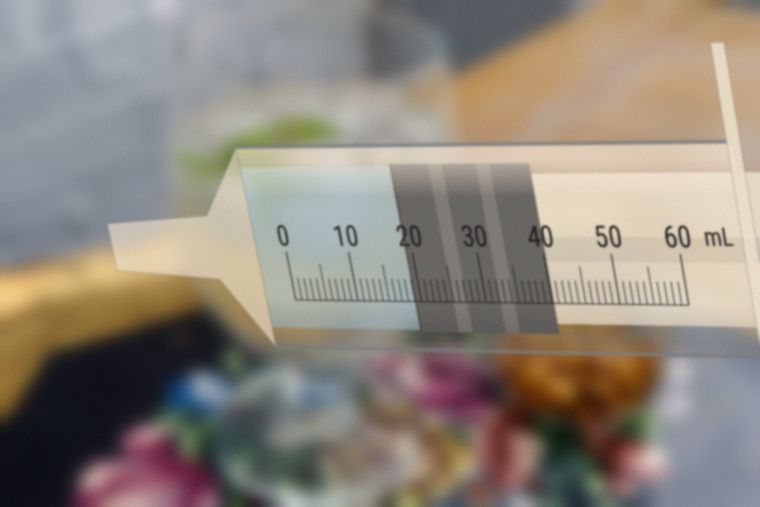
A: 19 mL
